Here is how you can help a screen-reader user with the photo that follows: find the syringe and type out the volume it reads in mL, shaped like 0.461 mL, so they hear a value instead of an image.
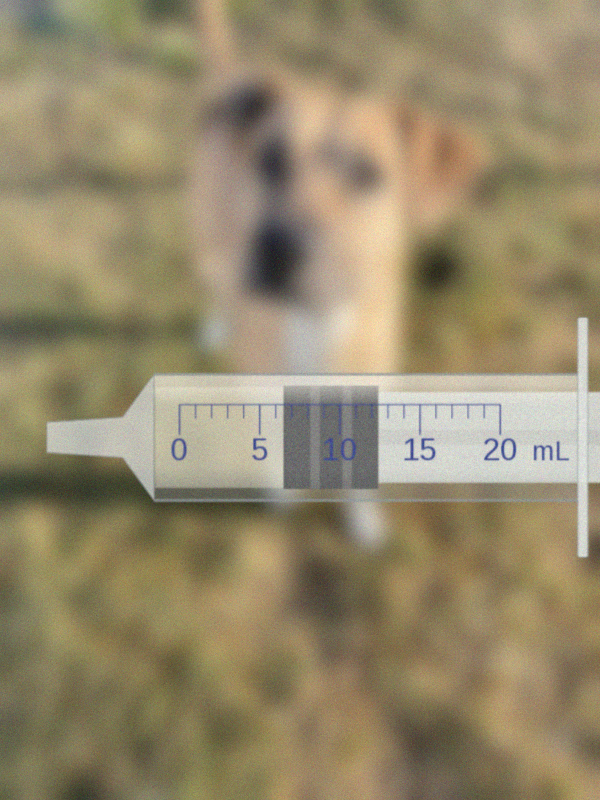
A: 6.5 mL
